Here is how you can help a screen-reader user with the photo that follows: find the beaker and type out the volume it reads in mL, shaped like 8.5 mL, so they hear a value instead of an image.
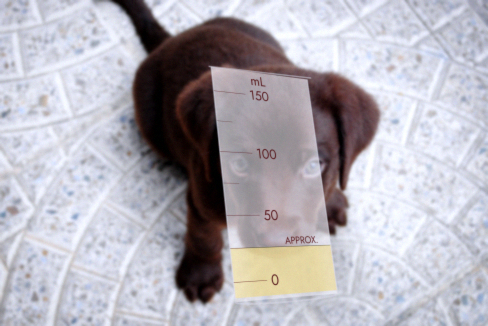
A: 25 mL
